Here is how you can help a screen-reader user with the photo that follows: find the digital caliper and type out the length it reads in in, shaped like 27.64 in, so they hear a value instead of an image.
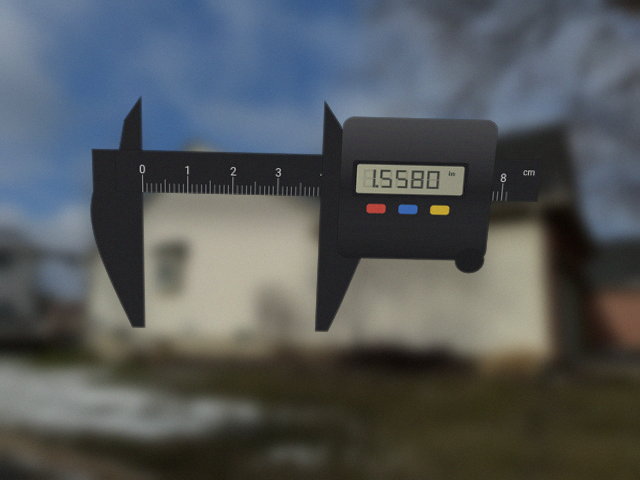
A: 1.5580 in
